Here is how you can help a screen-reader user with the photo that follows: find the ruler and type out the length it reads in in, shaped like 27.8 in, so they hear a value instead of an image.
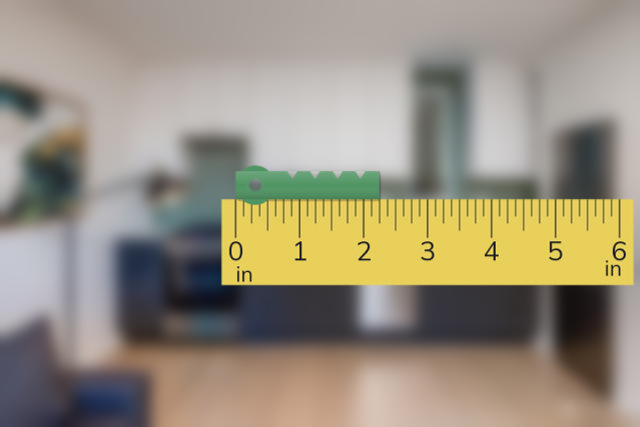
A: 2.25 in
